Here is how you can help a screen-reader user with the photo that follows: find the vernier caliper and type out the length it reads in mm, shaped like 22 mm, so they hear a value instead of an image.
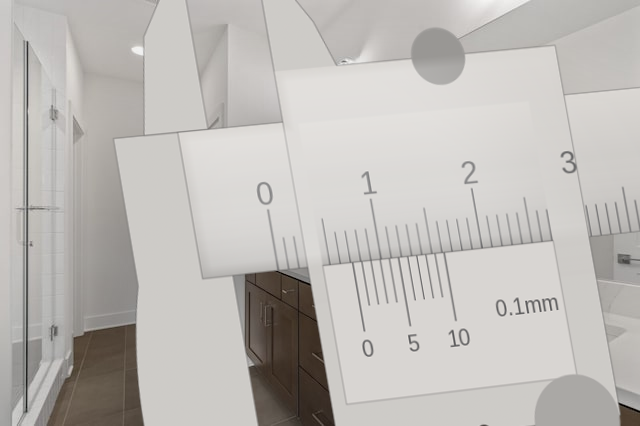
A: 7.2 mm
